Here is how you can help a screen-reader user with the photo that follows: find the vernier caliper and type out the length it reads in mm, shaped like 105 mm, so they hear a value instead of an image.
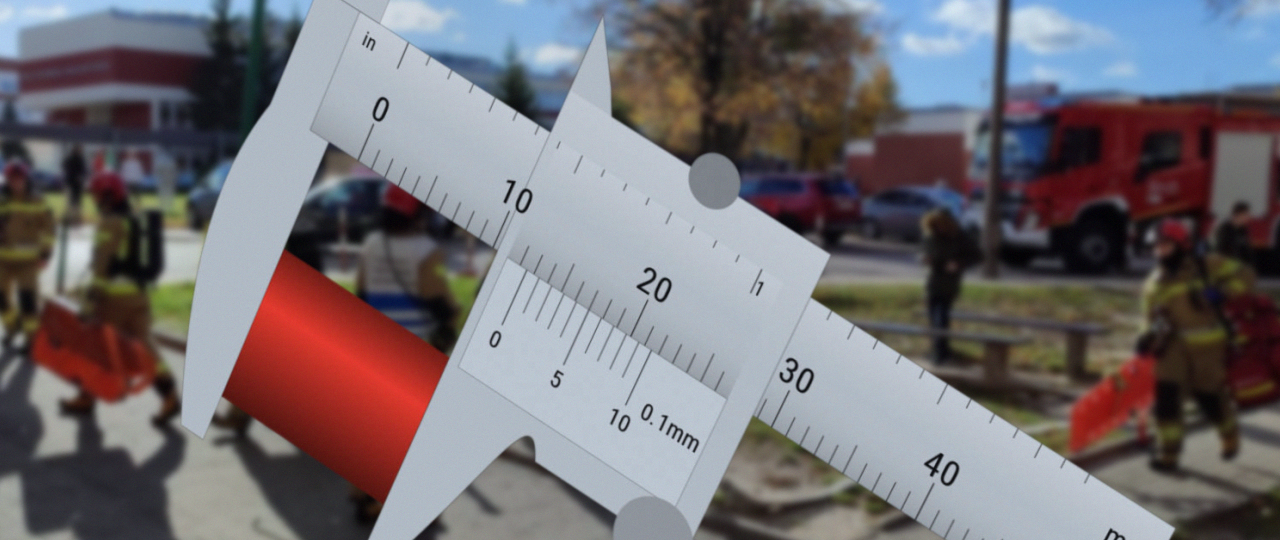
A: 12.5 mm
